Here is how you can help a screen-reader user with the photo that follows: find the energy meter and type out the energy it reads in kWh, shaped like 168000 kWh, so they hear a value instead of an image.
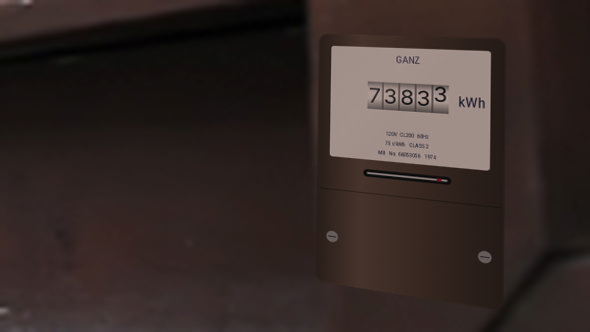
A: 73833 kWh
